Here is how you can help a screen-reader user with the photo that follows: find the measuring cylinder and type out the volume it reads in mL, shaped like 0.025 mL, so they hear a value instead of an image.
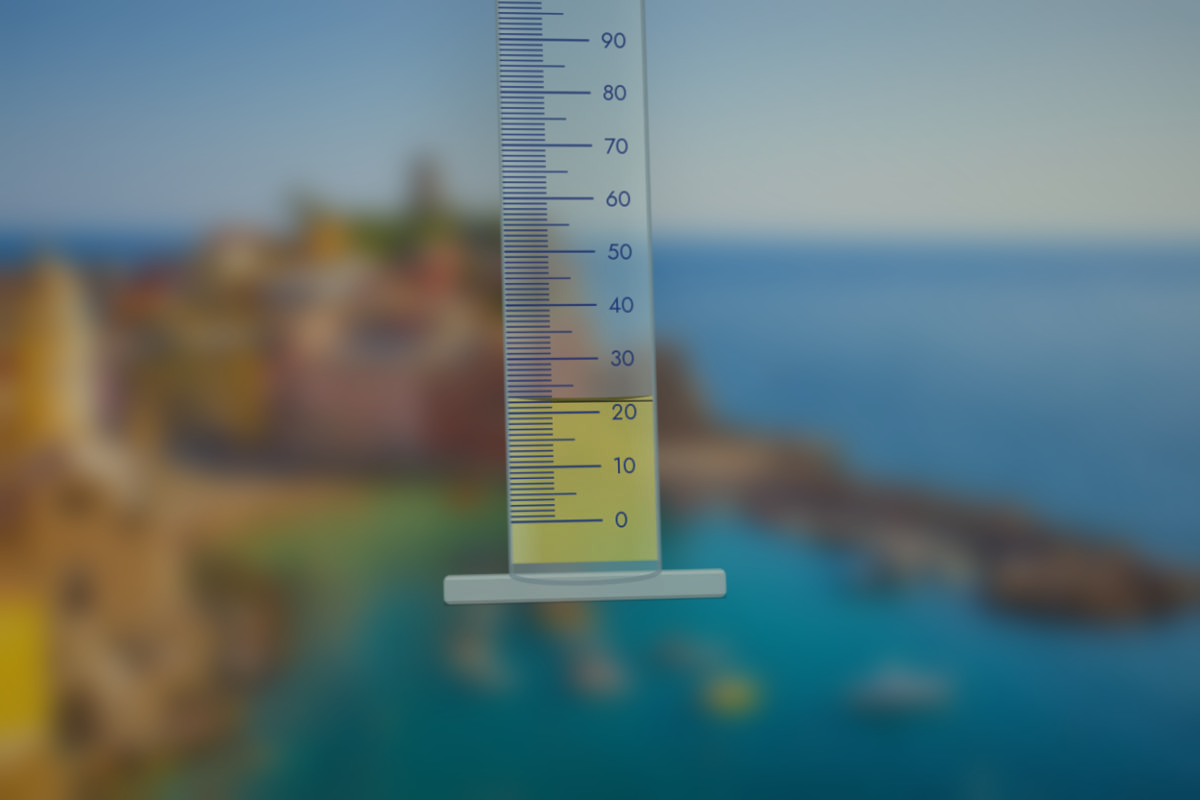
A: 22 mL
